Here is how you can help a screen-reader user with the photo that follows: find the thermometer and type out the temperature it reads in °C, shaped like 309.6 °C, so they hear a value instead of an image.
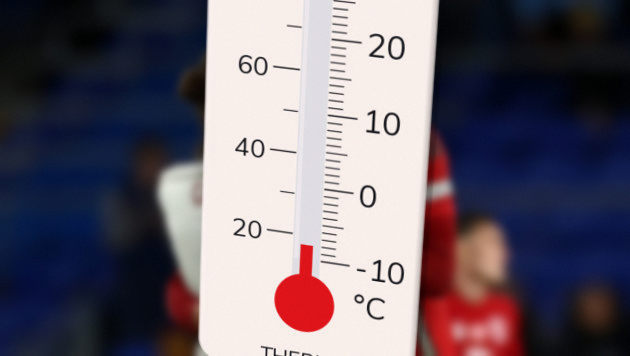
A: -8 °C
